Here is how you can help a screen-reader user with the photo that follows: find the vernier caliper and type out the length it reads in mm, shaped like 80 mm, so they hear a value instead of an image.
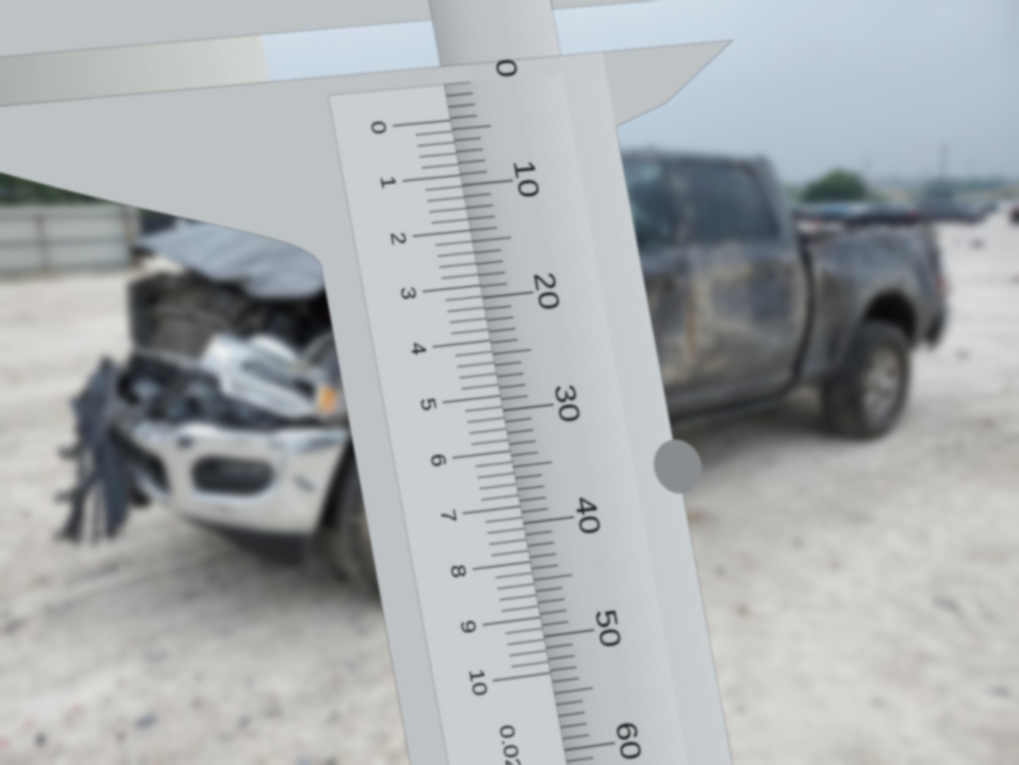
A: 4.2 mm
